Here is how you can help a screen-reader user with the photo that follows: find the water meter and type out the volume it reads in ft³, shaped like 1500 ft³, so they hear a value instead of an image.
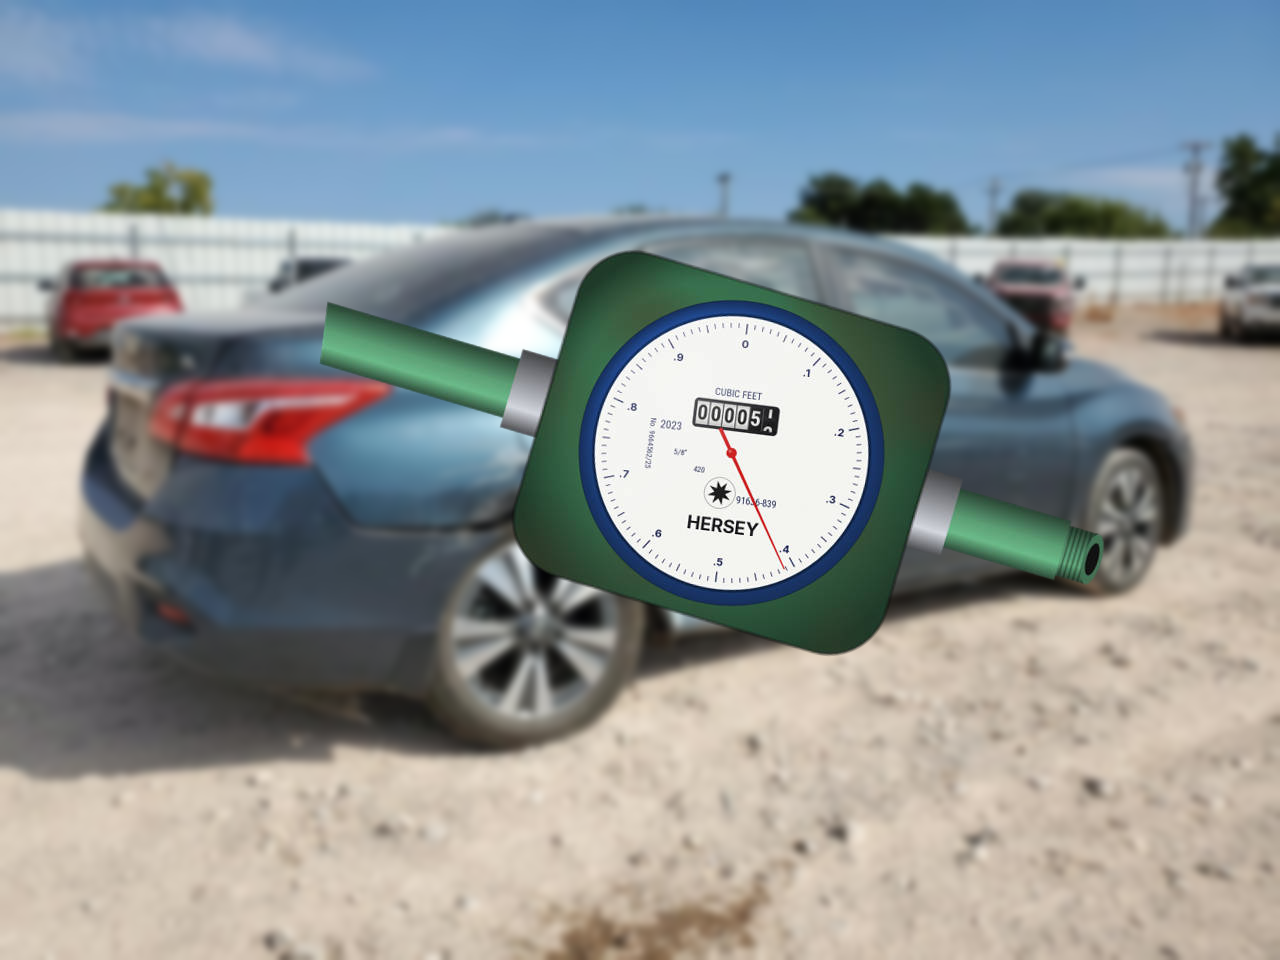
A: 51.41 ft³
